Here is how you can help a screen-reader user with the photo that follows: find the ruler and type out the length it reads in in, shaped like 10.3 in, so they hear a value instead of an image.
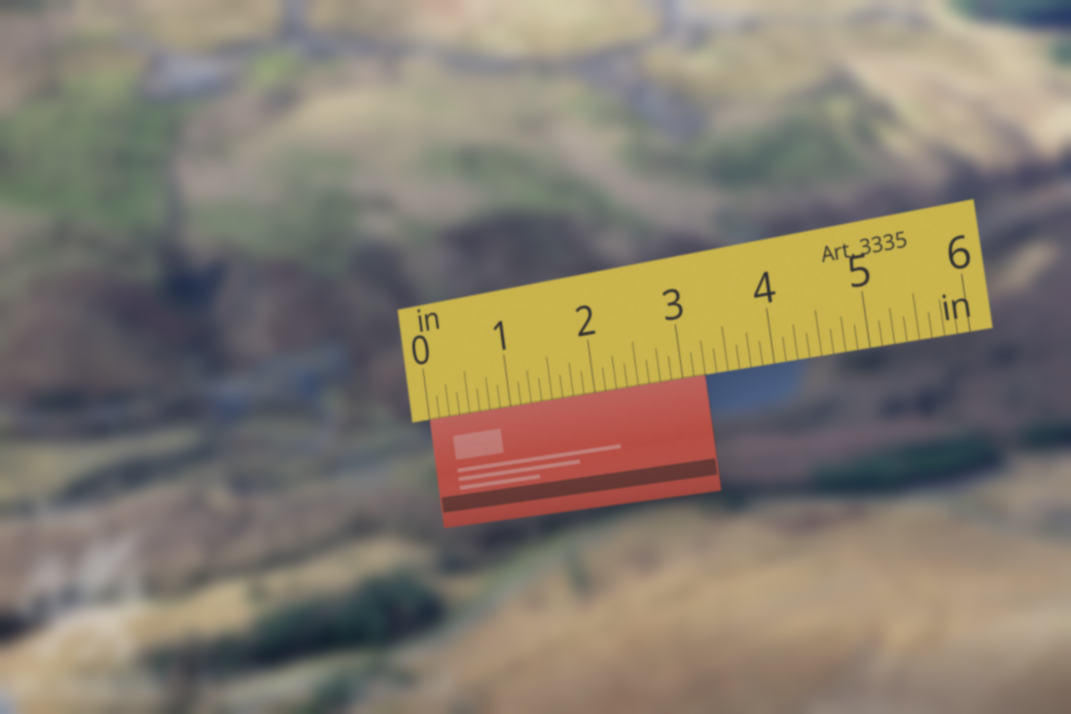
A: 3.25 in
